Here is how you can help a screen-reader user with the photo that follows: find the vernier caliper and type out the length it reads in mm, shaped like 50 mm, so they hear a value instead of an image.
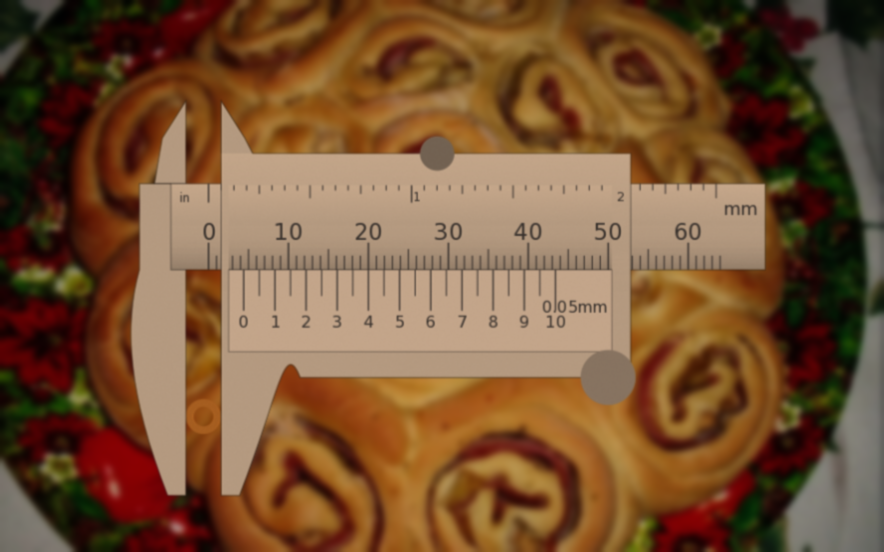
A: 4.4 mm
